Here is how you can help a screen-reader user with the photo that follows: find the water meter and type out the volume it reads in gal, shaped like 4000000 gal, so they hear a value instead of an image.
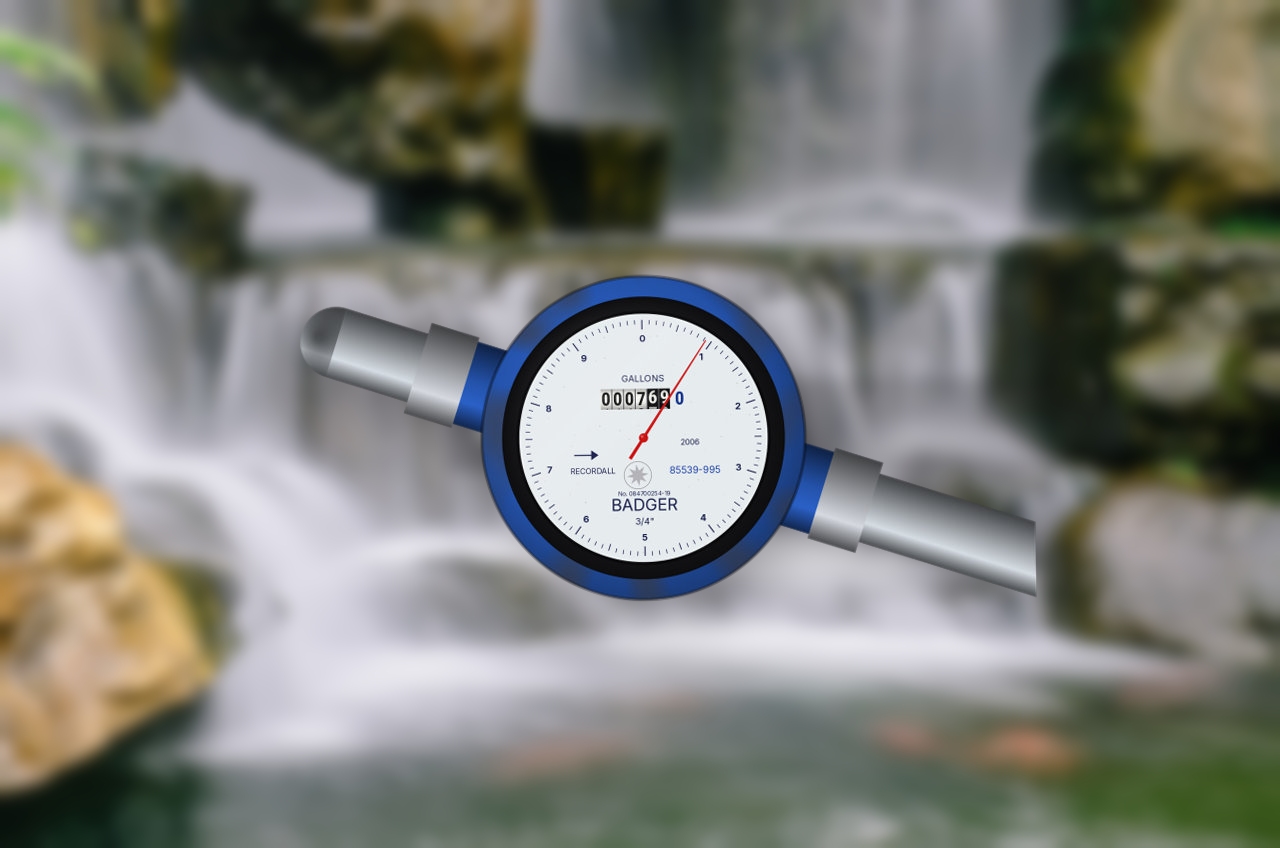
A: 7690.9 gal
